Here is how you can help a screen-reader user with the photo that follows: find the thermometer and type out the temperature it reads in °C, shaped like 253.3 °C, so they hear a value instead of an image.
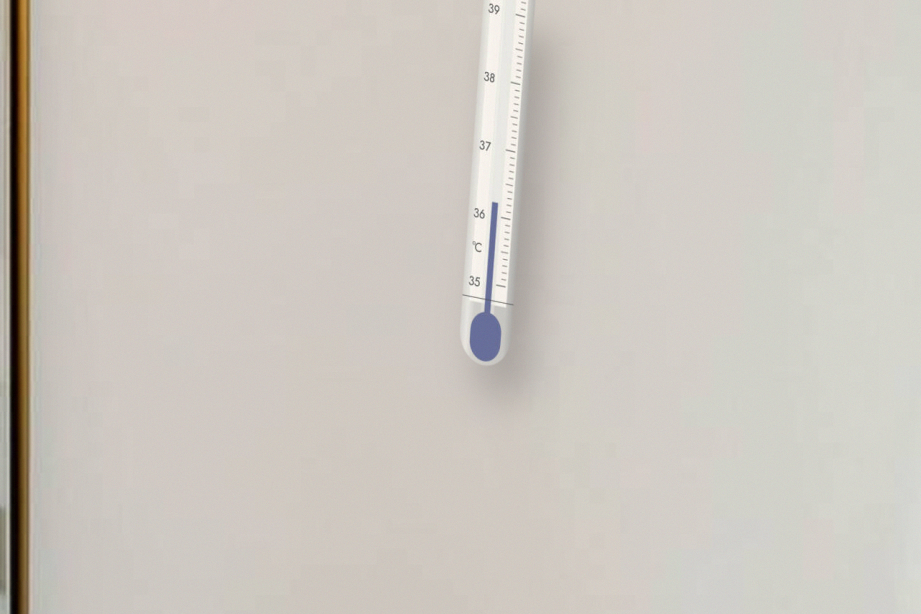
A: 36.2 °C
